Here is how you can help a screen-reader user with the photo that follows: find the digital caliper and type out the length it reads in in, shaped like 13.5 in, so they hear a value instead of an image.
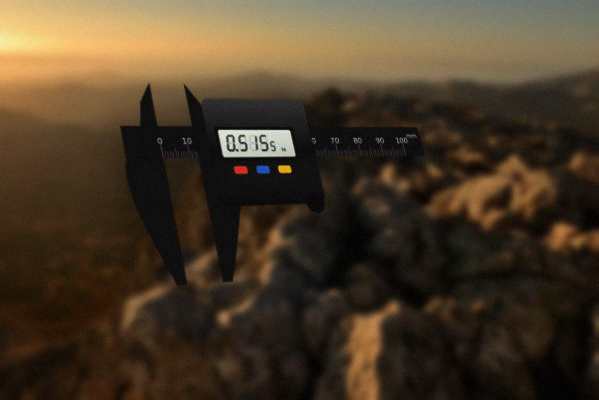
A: 0.5155 in
